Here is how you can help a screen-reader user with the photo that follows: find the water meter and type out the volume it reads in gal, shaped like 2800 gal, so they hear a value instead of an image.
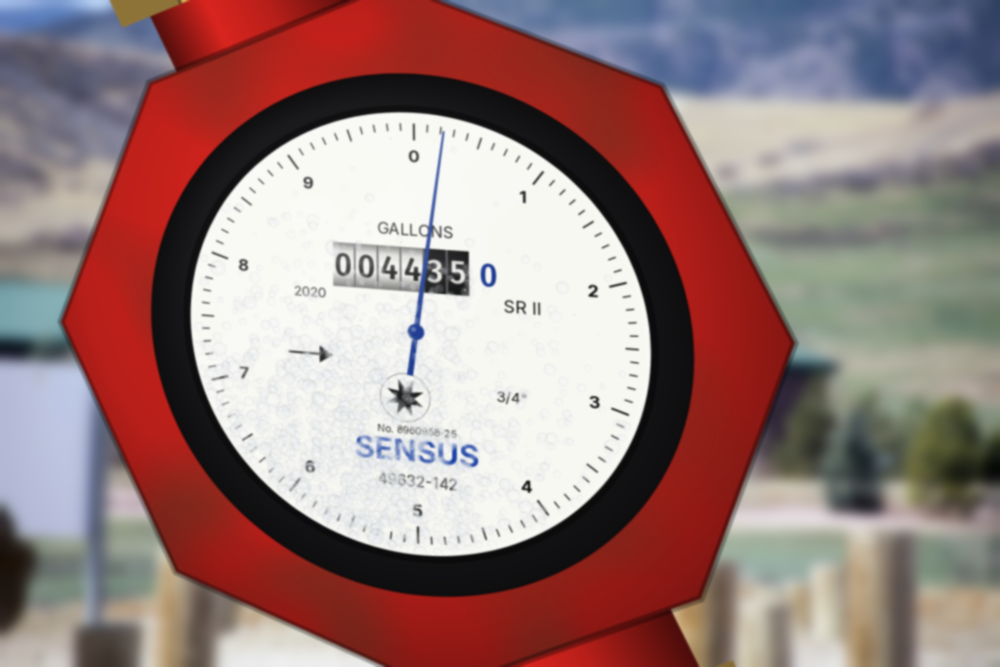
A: 44350.2 gal
